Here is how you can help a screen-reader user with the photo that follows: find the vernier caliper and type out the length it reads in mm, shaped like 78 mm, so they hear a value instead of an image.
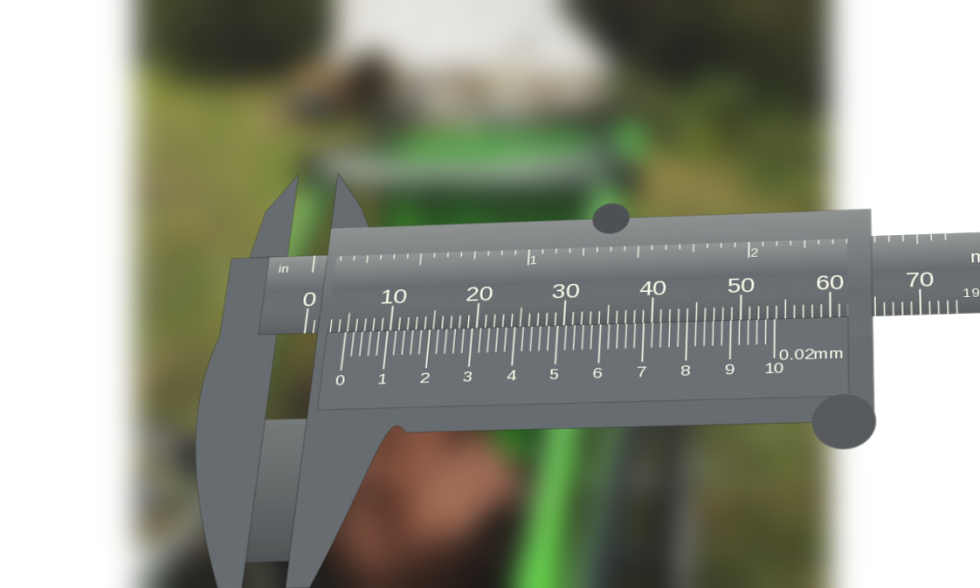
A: 4.8 mm
